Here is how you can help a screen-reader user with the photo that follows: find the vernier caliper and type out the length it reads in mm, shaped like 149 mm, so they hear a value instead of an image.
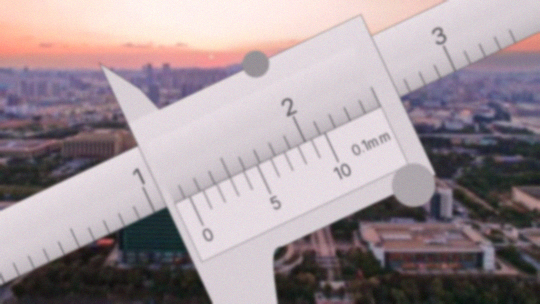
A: 12.3 mm
